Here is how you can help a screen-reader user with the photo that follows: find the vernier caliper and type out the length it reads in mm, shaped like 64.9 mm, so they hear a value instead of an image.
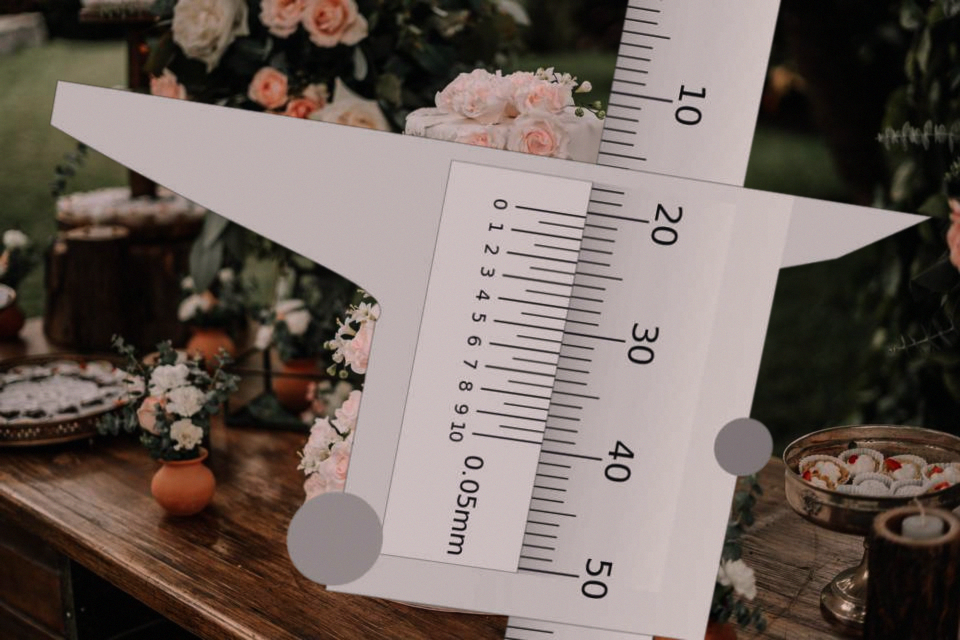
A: 20.4 mm
